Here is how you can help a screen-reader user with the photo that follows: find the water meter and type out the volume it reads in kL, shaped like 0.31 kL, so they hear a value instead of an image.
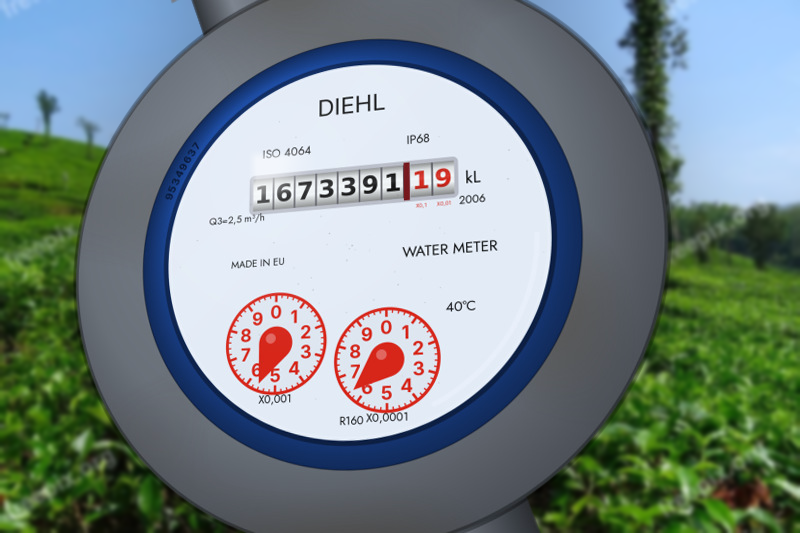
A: 1673391.1956 kL
